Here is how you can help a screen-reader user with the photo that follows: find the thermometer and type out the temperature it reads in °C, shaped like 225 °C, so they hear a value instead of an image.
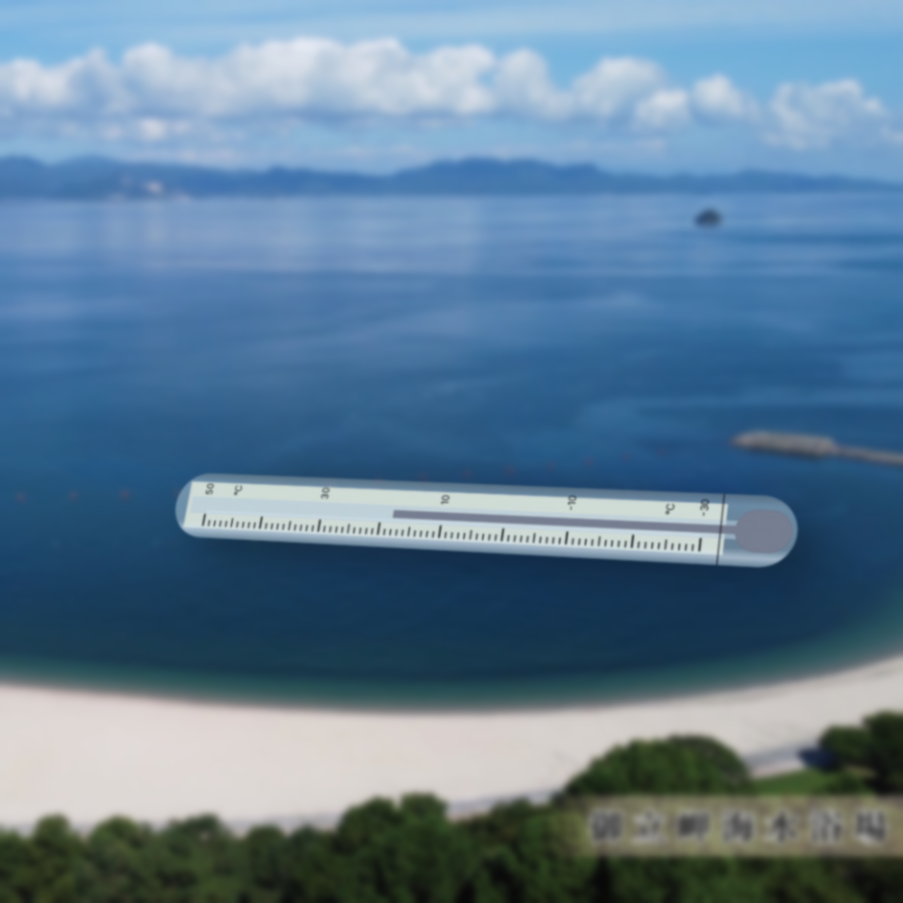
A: 18 °C
